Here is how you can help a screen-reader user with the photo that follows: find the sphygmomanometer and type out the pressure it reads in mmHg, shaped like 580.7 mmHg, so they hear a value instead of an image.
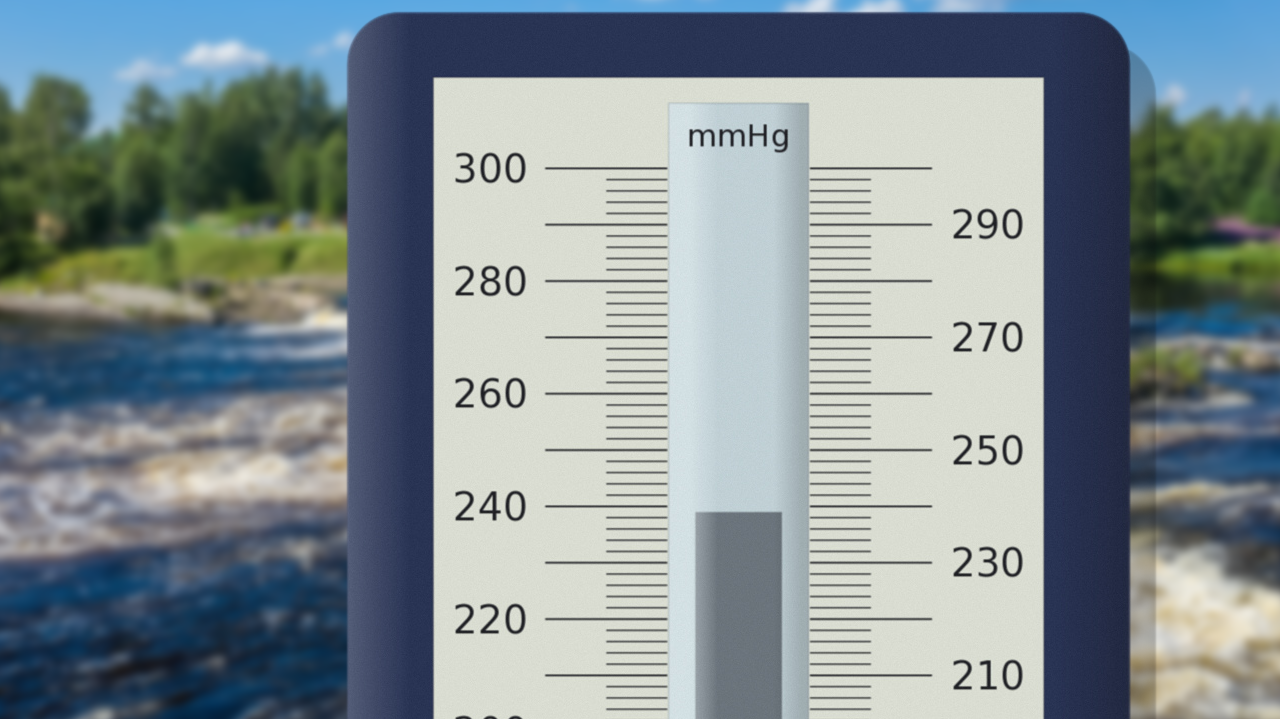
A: 239 mmHg
